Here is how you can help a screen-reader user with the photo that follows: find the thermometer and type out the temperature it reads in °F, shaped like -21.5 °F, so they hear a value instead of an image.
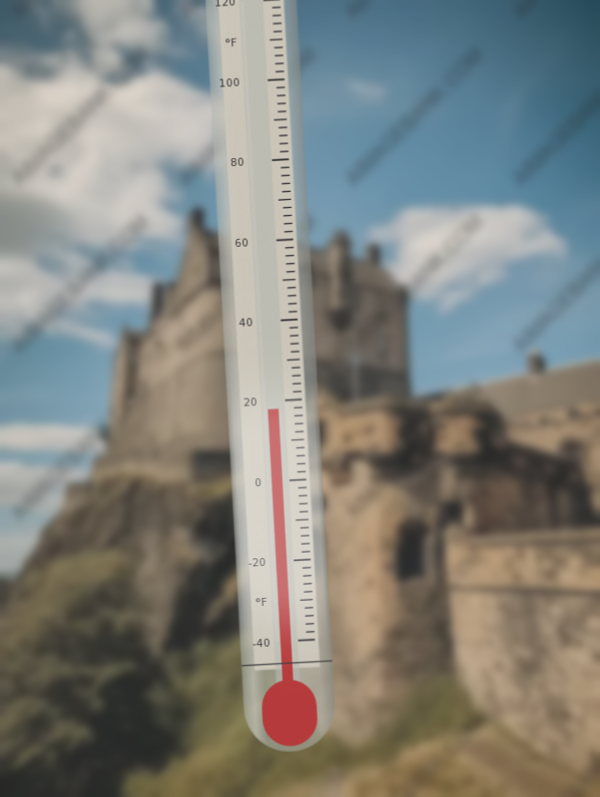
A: 18 °F
